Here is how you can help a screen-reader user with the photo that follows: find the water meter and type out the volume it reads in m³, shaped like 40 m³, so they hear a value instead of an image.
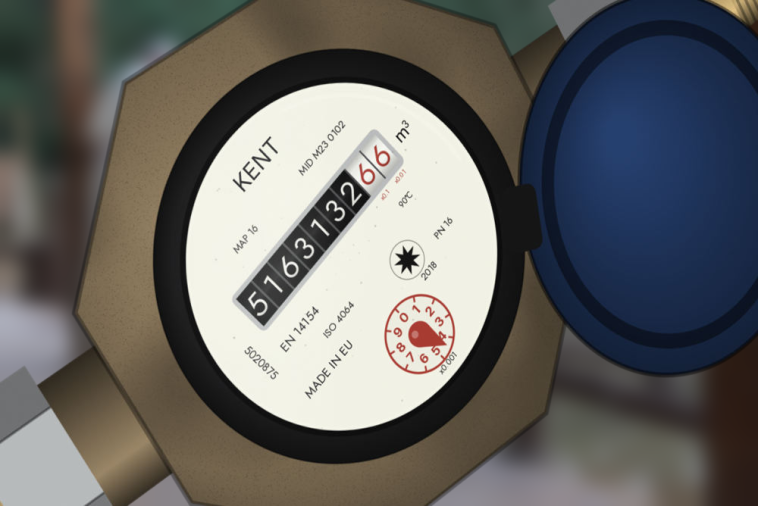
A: 5163132.664 m³
